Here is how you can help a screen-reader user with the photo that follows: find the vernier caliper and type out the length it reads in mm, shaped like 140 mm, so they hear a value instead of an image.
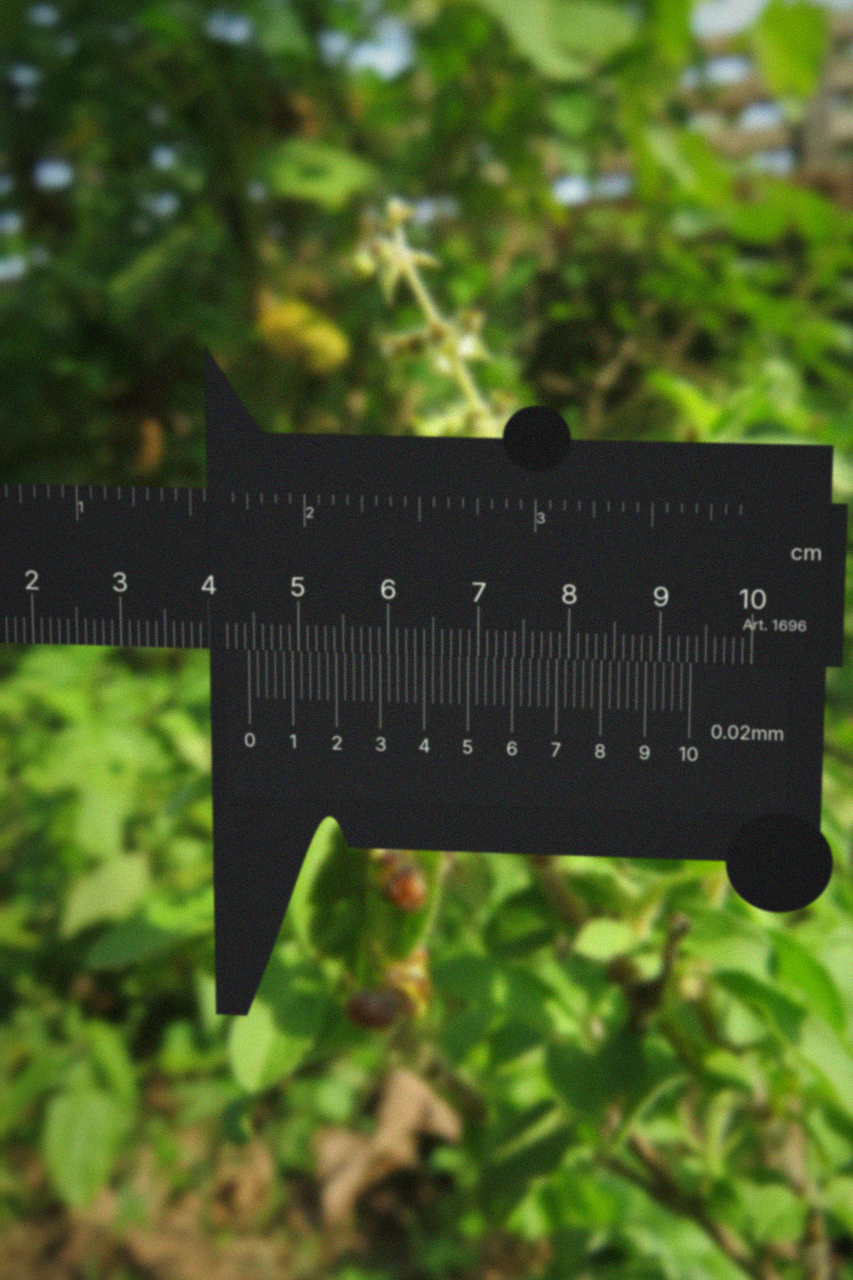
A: 44.4 mm
